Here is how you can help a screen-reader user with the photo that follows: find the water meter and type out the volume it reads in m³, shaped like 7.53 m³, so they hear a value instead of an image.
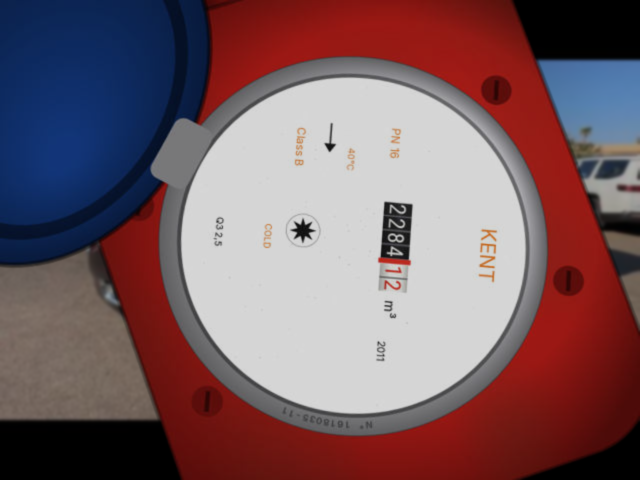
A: 2284.12 m³
